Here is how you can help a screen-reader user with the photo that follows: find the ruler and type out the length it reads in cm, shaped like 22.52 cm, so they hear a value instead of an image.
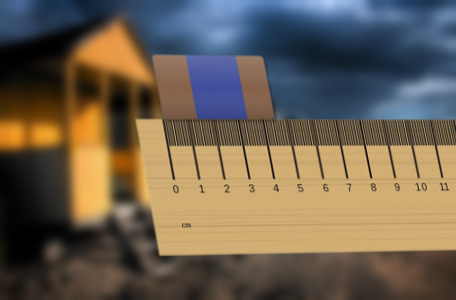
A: 4.5 cm
